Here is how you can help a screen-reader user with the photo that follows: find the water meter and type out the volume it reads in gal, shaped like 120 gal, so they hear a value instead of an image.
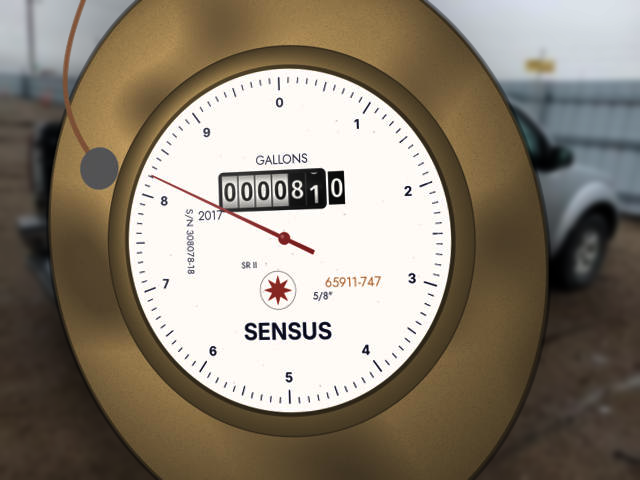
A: 808.2 gal
